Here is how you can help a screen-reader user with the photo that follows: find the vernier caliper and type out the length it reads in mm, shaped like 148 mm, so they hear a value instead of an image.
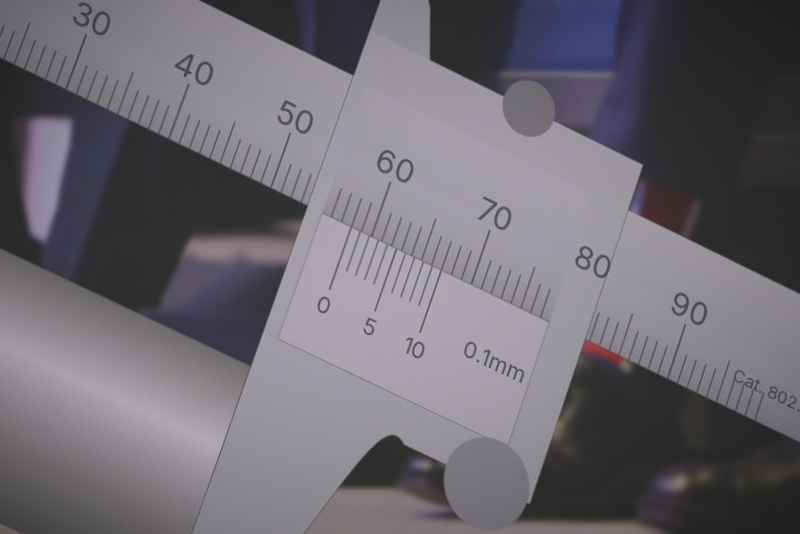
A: 58.0 mm
